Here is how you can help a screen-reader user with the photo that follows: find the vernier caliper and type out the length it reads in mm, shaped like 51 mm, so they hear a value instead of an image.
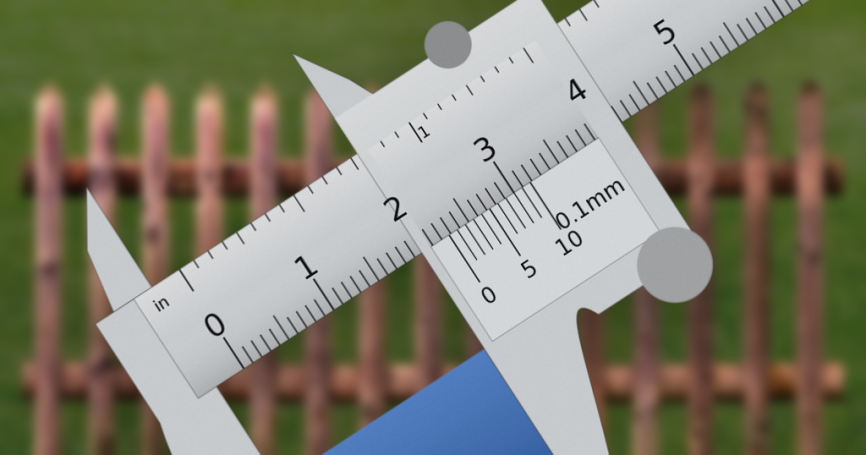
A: 22.8 mm
